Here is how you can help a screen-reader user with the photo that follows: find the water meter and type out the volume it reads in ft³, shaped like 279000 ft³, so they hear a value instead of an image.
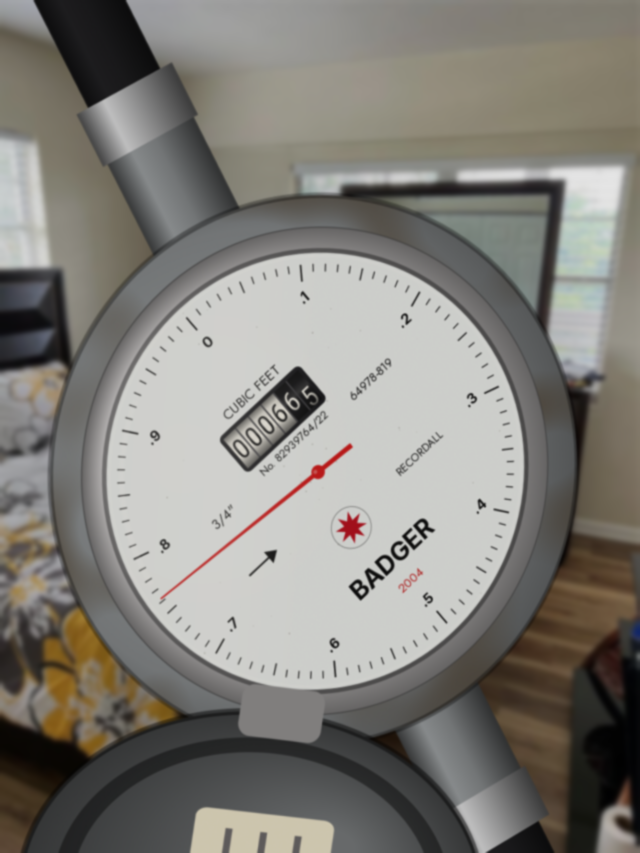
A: 664.76 ft³
